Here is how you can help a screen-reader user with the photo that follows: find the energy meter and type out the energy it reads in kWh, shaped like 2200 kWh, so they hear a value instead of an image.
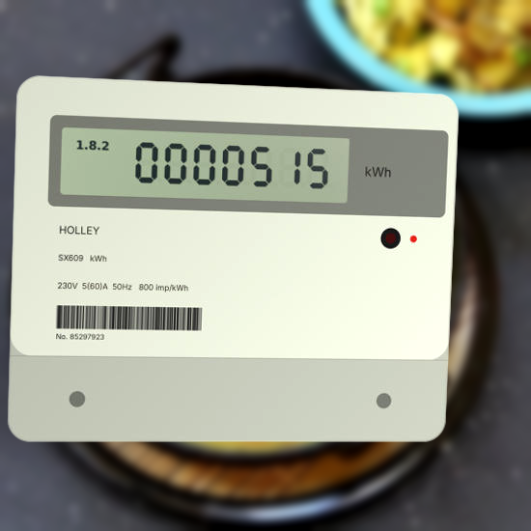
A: 515 kWh
